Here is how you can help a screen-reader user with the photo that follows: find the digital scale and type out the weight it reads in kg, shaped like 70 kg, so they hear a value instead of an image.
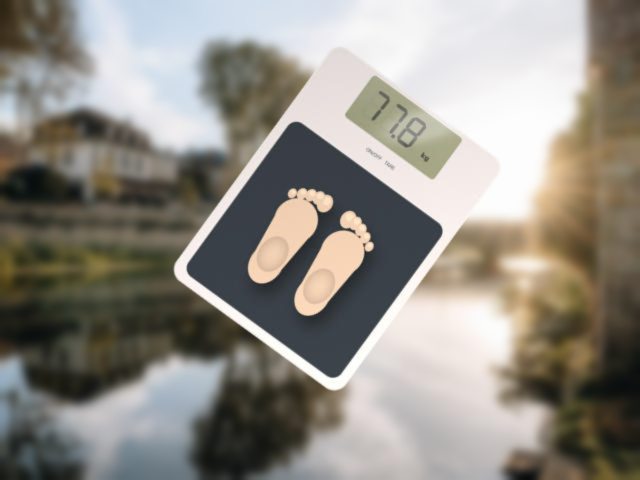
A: 77.8 kg
